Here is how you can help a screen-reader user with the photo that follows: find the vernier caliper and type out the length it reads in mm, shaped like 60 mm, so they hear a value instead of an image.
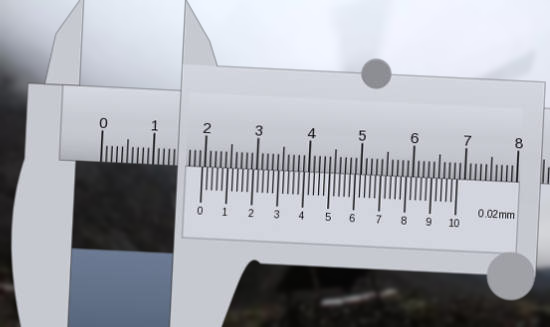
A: 19.5 mm
